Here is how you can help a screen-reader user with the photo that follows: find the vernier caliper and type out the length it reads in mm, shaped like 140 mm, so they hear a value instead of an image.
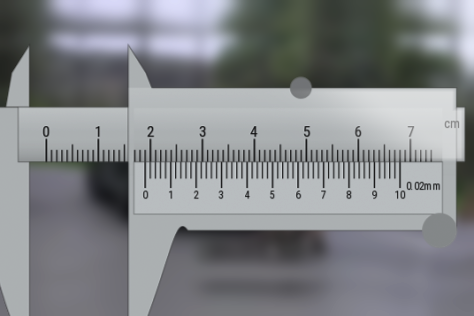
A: 19.0 mm
